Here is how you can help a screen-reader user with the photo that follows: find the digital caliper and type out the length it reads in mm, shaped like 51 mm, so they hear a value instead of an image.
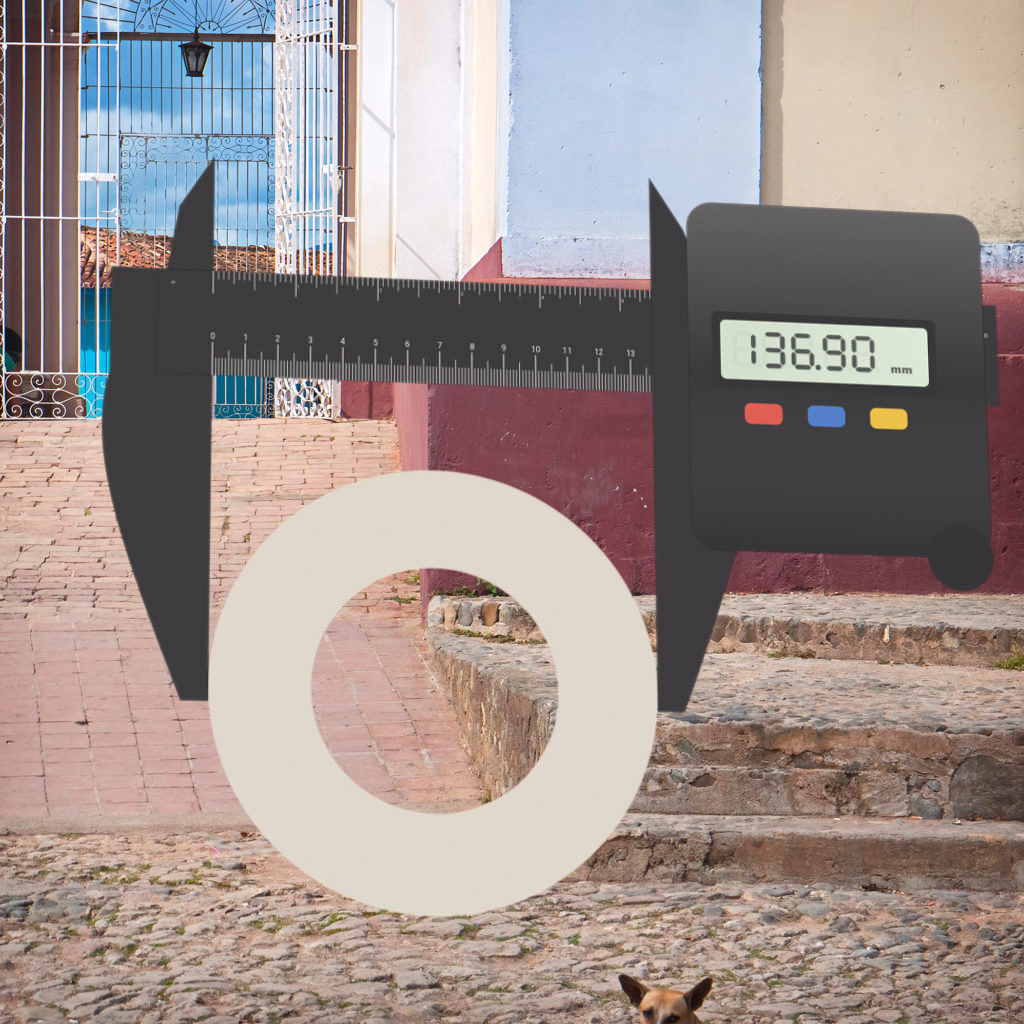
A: 136.90 mm
